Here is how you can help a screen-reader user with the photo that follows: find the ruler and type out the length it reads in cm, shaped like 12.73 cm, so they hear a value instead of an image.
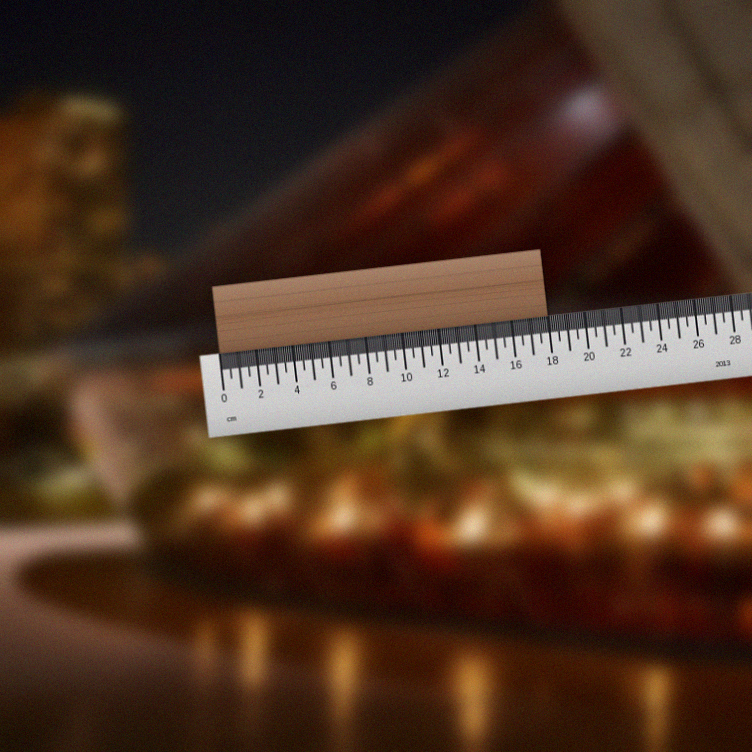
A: 18 cm
